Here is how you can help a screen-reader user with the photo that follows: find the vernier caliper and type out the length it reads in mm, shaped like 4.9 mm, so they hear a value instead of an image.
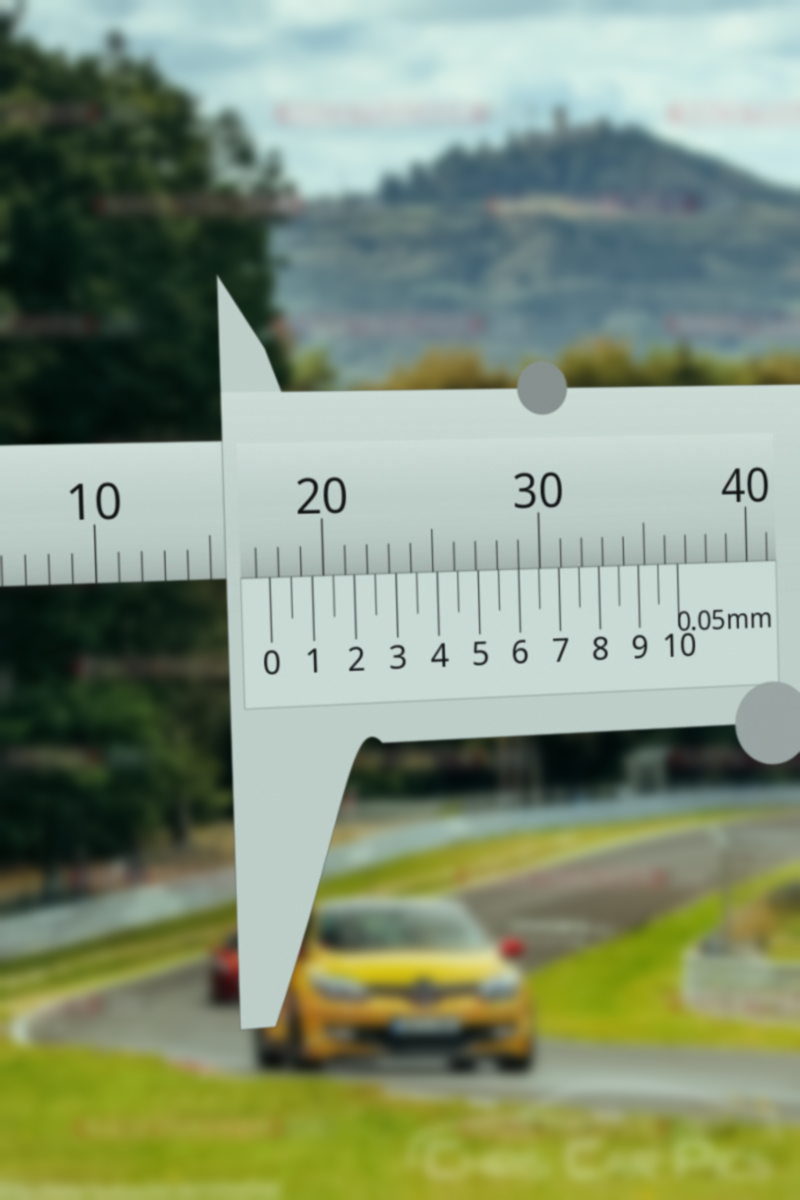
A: 17.6 mm
